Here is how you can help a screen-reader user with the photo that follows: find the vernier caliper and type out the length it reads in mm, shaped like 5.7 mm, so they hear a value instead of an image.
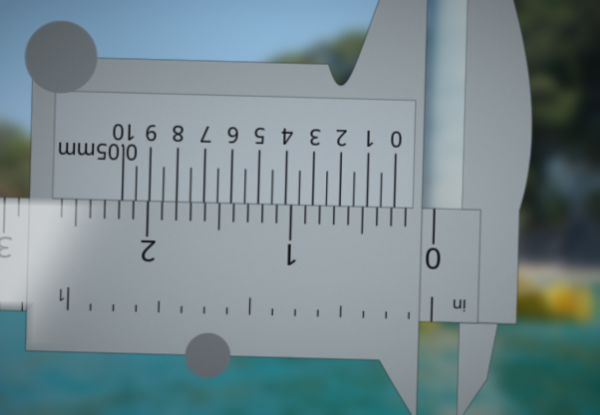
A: 2.8 mm
